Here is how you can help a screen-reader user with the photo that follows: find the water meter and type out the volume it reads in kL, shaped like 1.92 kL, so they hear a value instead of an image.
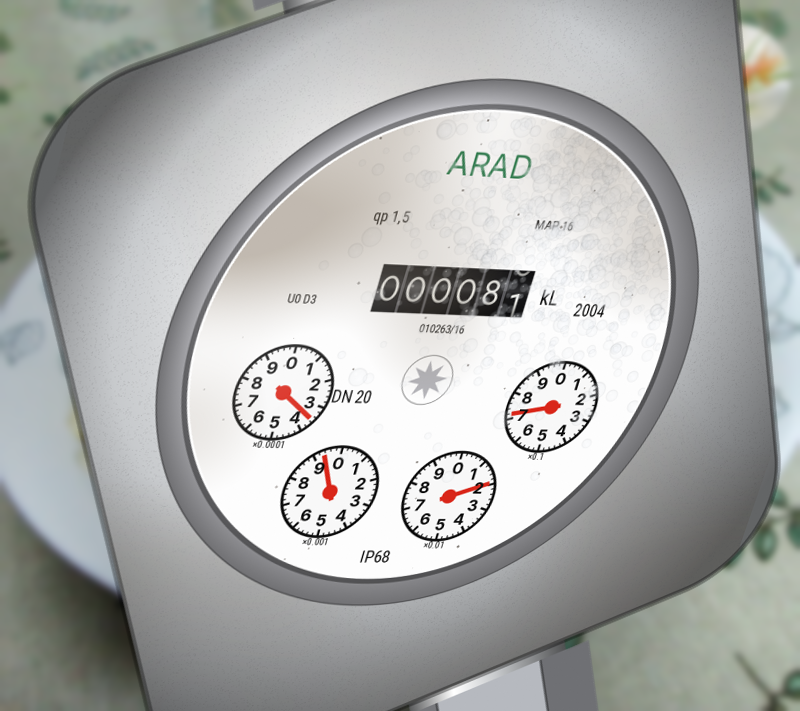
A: 80.7193 kL
